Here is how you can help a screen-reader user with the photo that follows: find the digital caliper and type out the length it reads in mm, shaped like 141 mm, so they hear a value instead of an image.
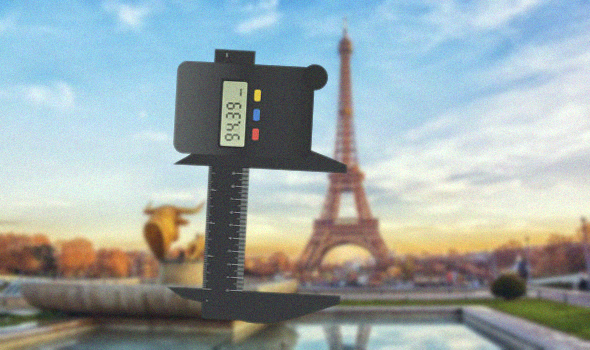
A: 94.39 mm
